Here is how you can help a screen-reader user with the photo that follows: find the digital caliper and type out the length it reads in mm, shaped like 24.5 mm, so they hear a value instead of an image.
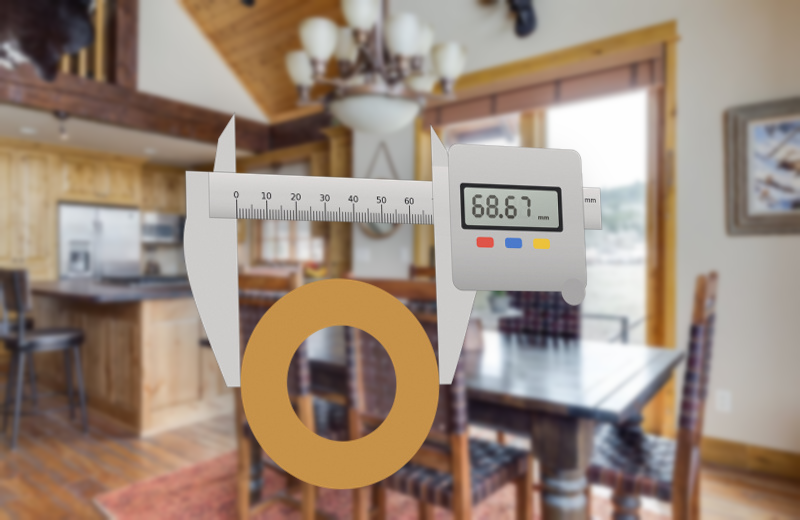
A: 68.67 mm
